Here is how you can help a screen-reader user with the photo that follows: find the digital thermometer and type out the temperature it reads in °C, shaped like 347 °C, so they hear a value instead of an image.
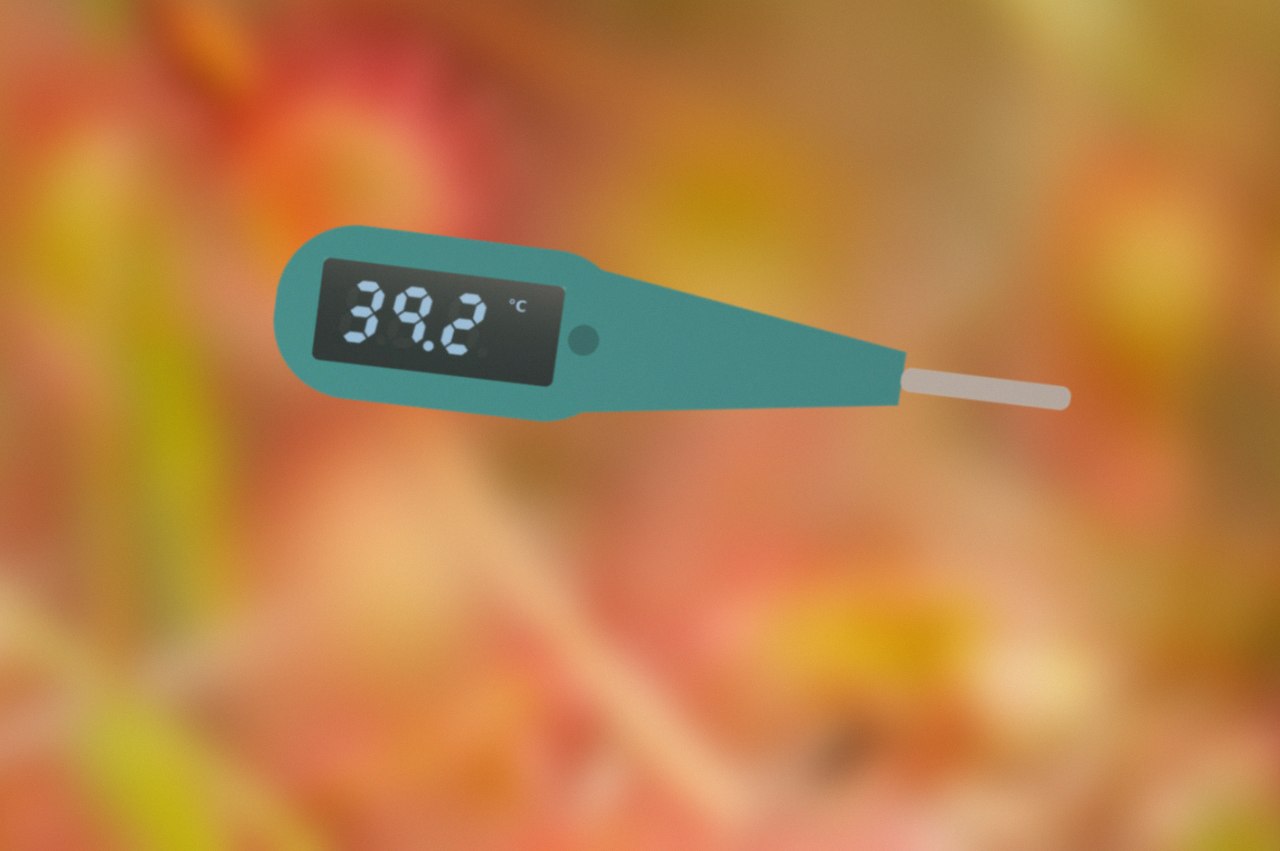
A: 39.2 °C
